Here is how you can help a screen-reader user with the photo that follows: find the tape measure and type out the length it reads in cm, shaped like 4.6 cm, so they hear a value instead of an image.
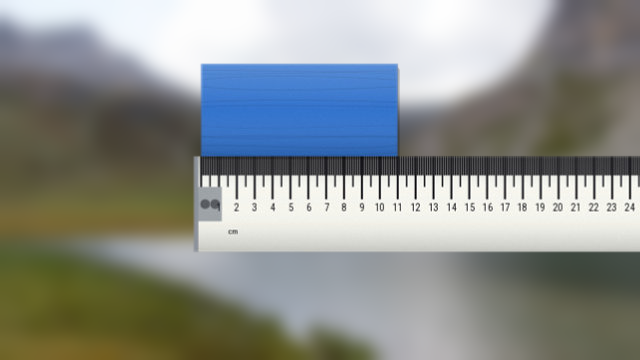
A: 11 cm
